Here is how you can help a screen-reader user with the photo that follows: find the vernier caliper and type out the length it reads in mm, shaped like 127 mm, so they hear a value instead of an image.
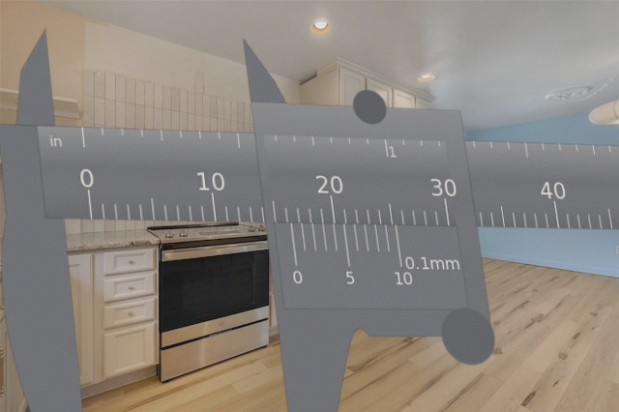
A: 16.3 mm
